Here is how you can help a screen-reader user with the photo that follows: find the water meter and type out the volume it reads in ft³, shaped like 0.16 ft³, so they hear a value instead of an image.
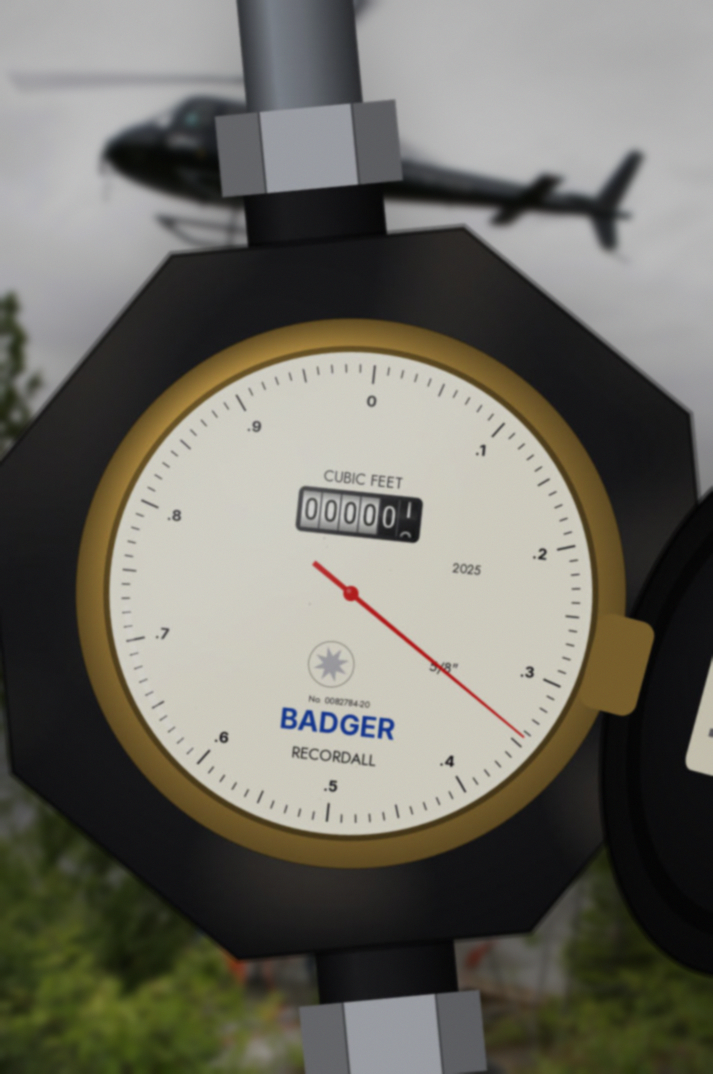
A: 1.34 ft³
